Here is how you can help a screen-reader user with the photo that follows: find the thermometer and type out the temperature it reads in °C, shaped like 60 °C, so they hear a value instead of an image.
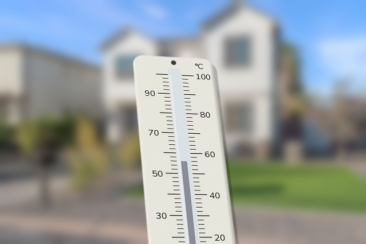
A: 56 °C
